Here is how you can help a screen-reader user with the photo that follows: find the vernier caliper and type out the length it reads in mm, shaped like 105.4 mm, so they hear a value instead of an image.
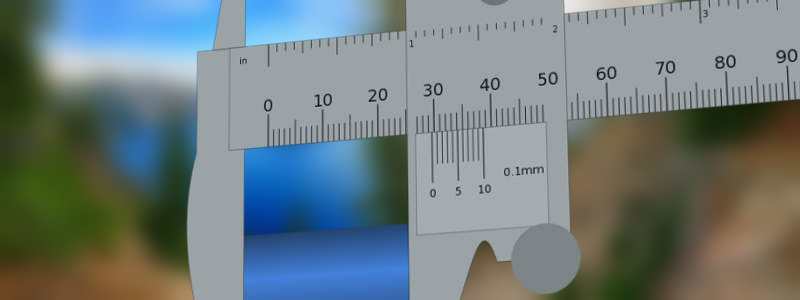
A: 29.6 mm
